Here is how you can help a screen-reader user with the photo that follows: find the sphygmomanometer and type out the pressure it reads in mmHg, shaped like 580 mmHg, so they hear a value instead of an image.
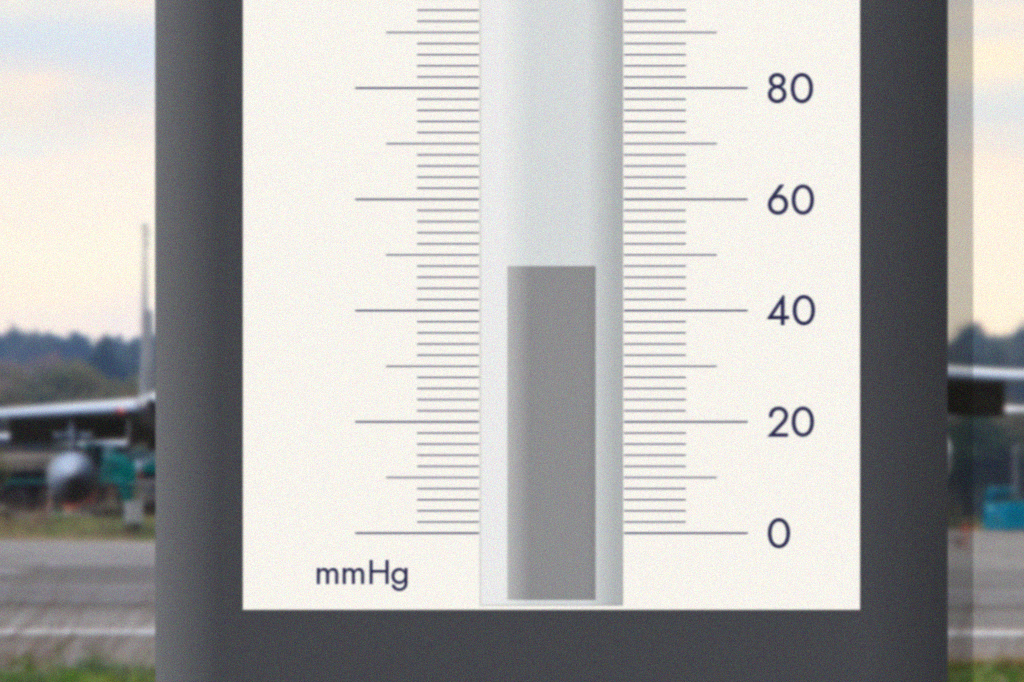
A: 48 mmHg
